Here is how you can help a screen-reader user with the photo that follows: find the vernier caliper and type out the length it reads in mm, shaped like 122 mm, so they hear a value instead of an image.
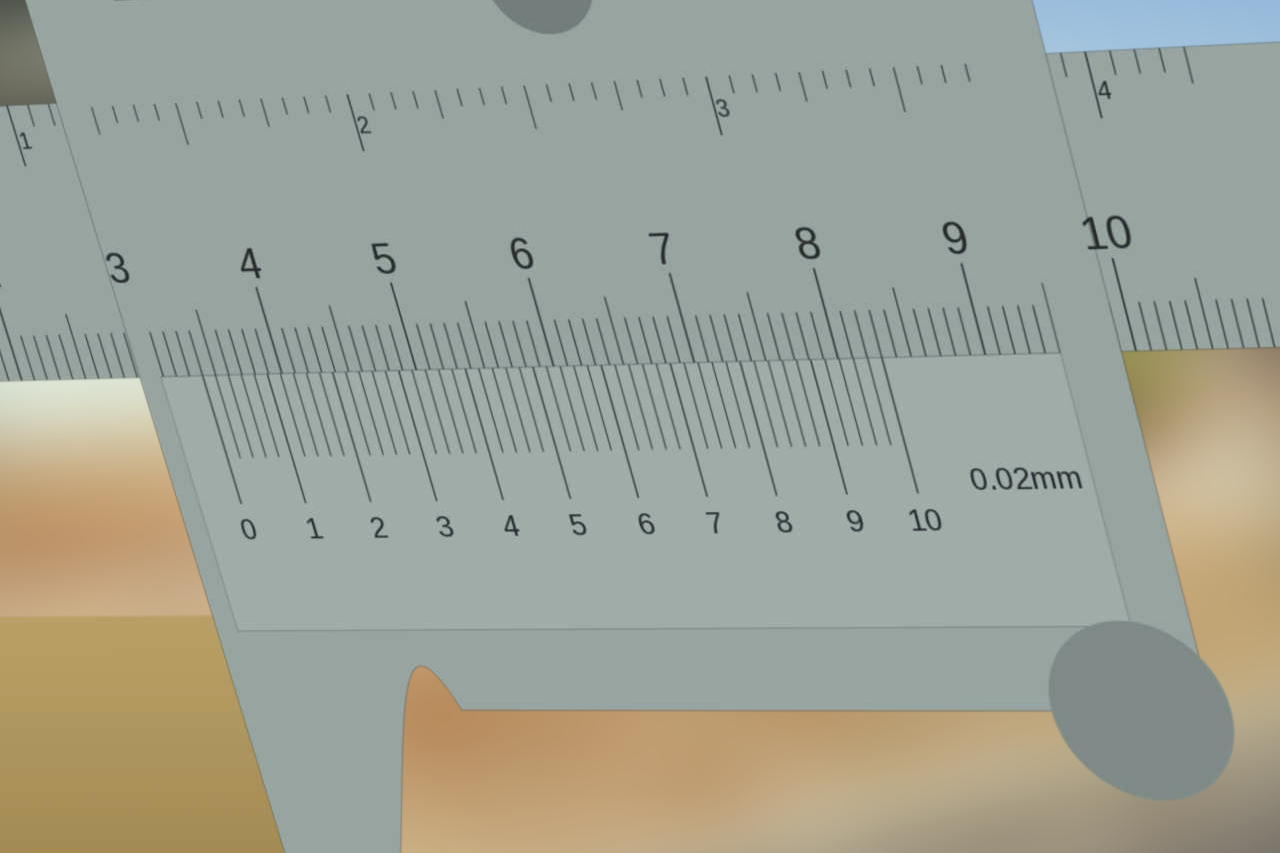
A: 34.0 mm
